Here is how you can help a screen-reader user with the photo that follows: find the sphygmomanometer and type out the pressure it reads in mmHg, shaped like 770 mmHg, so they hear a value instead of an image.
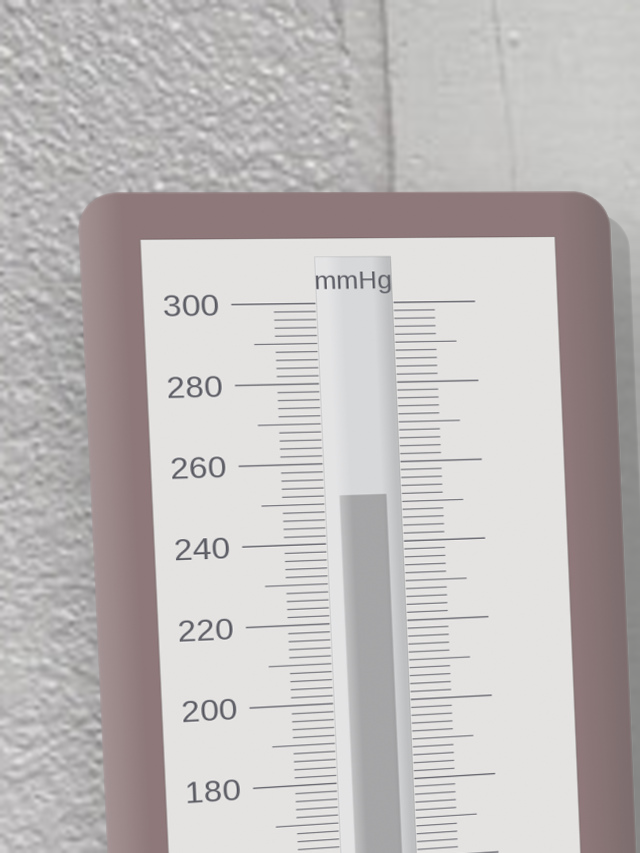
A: 252 mmHg
